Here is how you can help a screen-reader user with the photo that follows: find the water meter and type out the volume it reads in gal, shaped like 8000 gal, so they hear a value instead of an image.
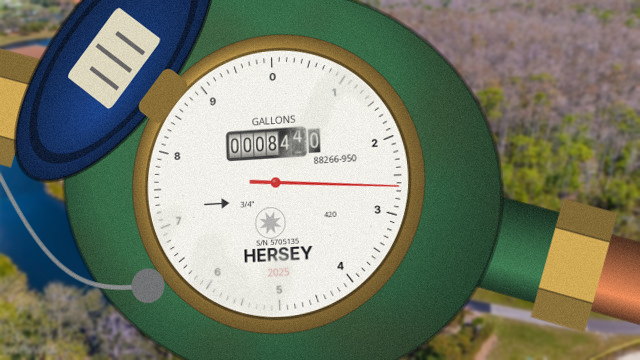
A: 8442.6 gal
